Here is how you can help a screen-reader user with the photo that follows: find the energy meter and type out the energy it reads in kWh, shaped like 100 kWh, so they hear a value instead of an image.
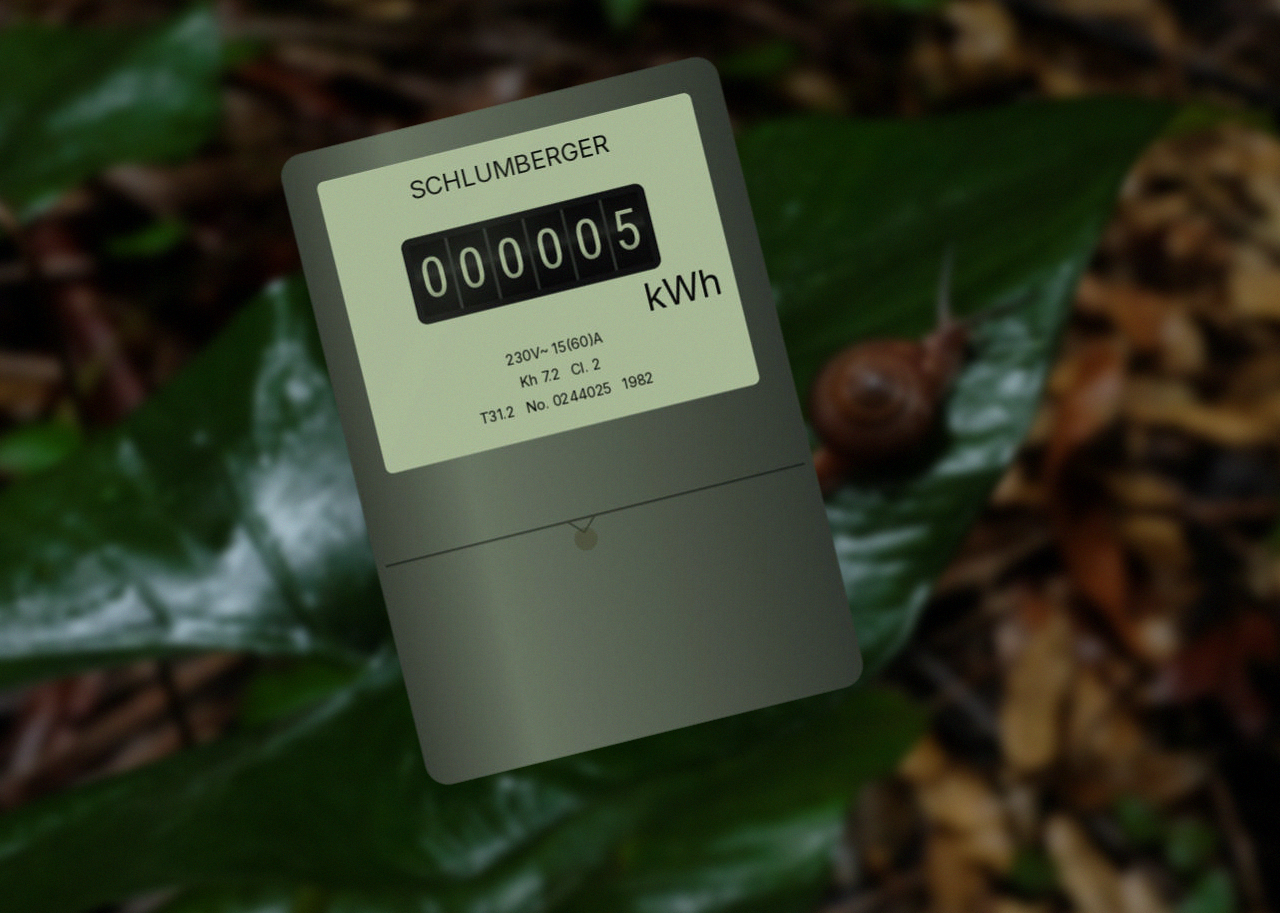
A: 5 kWh
